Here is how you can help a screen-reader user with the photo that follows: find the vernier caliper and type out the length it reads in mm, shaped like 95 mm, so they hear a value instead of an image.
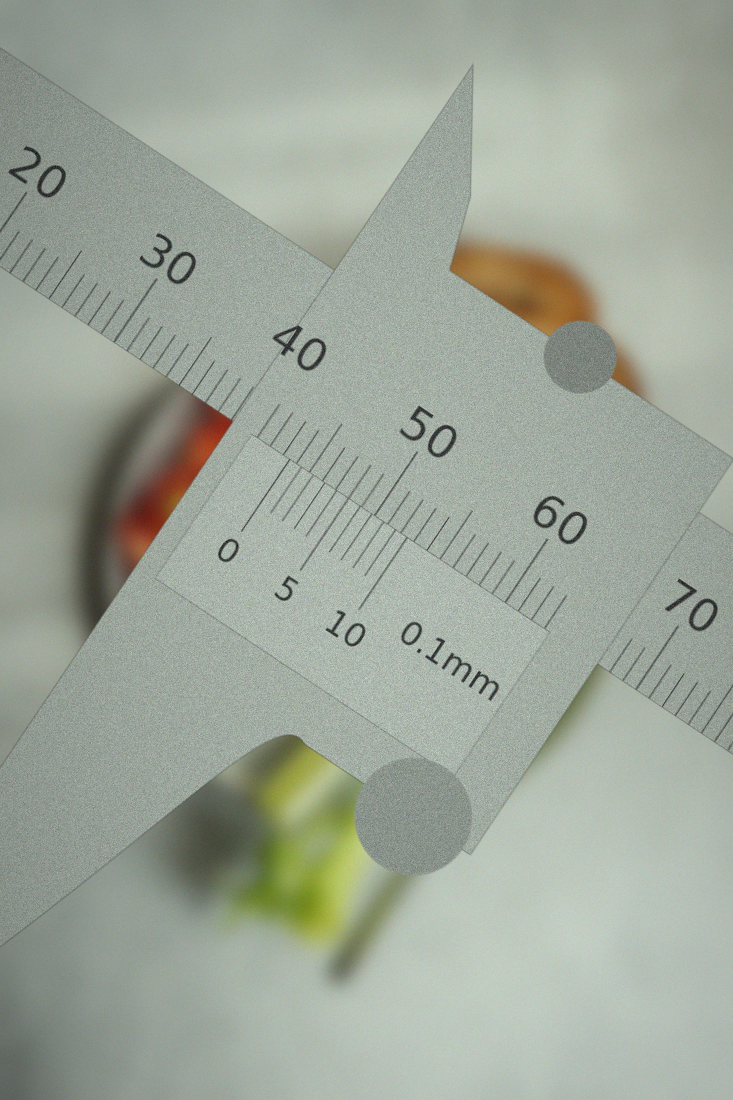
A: 43.5 mm
